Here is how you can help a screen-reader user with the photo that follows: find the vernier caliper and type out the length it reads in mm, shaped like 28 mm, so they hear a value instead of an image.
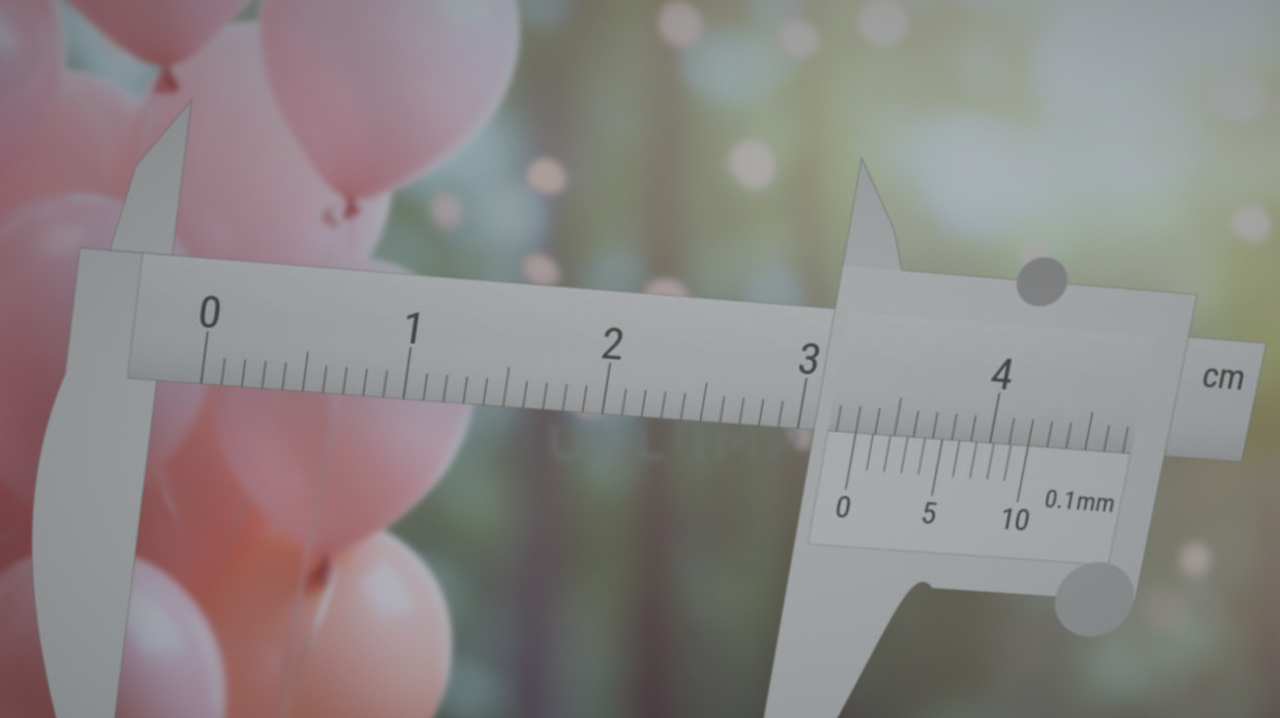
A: 33.0 mm
